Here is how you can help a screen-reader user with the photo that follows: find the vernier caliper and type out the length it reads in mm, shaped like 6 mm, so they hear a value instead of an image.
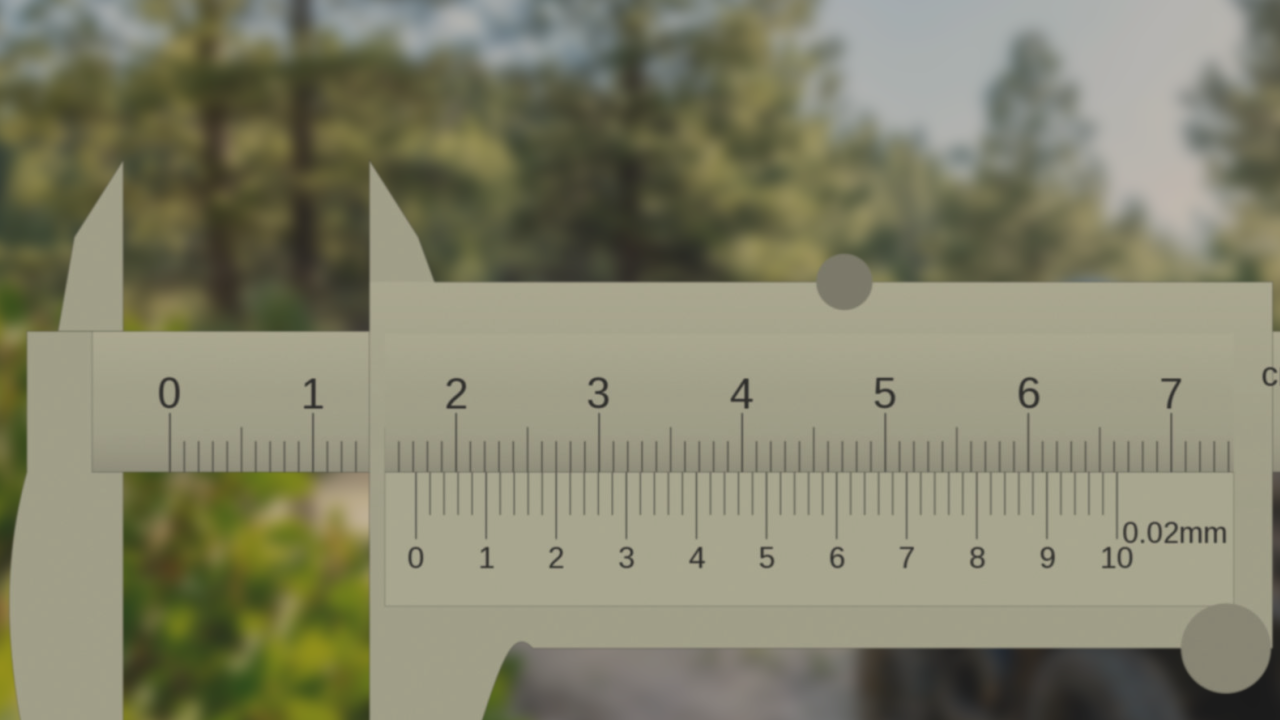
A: 17.2 mm
